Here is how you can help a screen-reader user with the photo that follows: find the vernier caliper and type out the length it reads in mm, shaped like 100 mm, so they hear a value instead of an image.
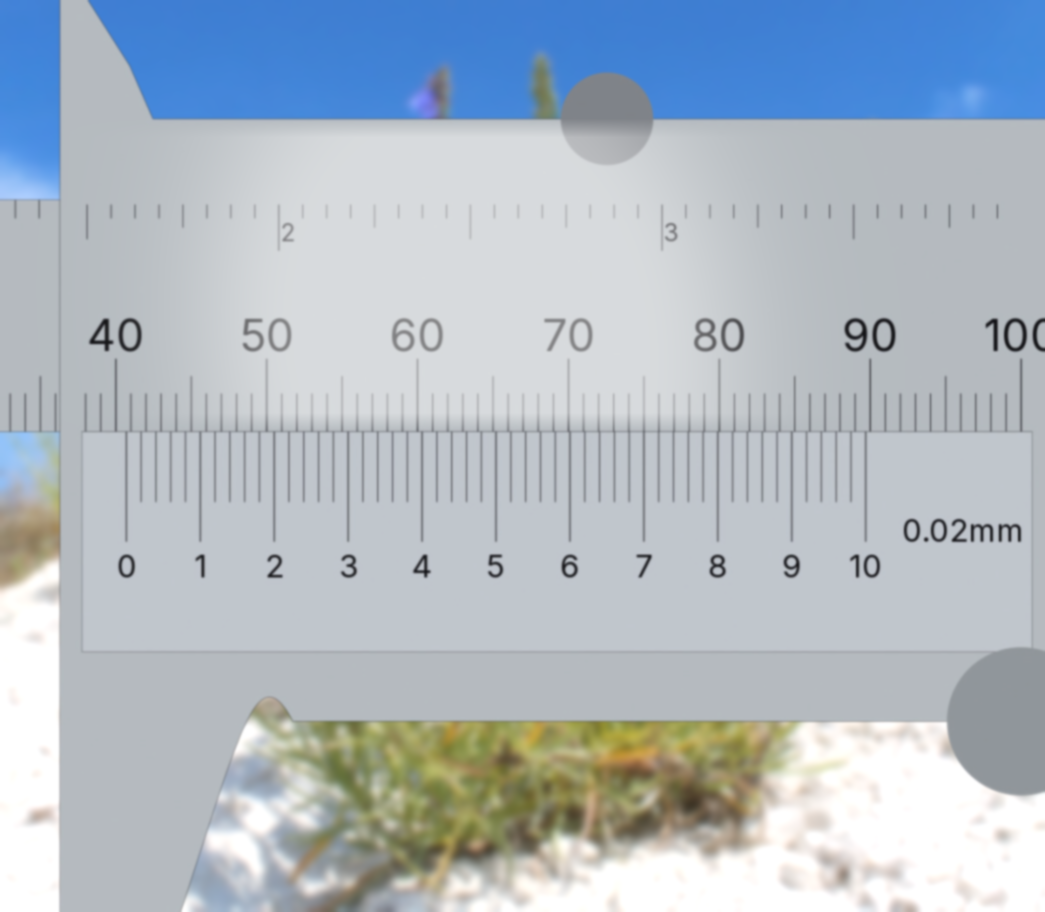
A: 40.7 mm
